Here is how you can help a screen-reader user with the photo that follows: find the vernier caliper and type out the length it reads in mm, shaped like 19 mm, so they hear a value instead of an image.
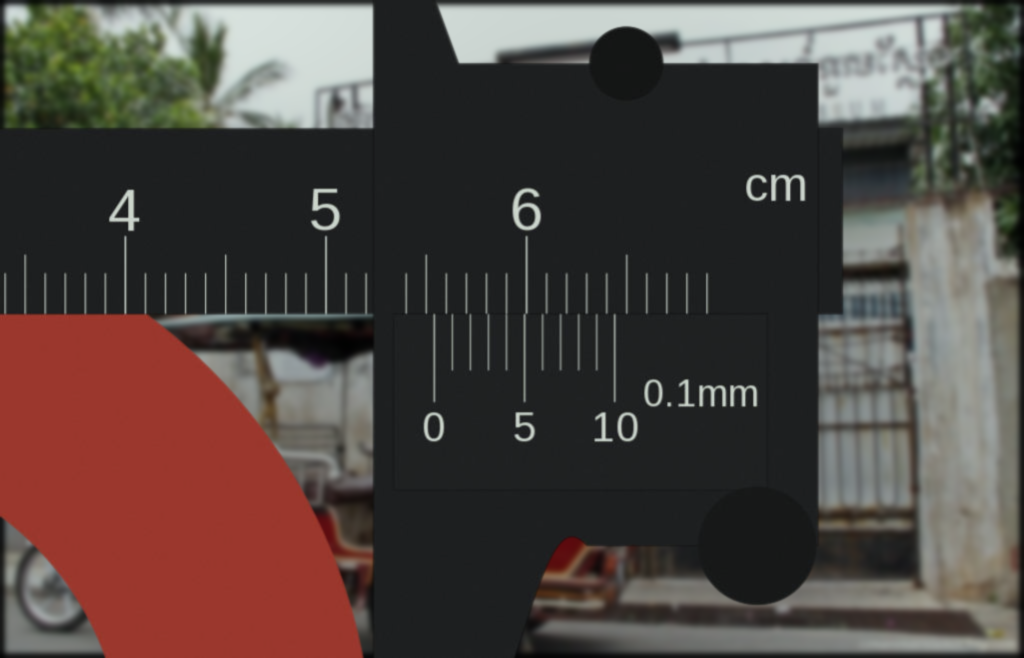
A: 55.4 mm
